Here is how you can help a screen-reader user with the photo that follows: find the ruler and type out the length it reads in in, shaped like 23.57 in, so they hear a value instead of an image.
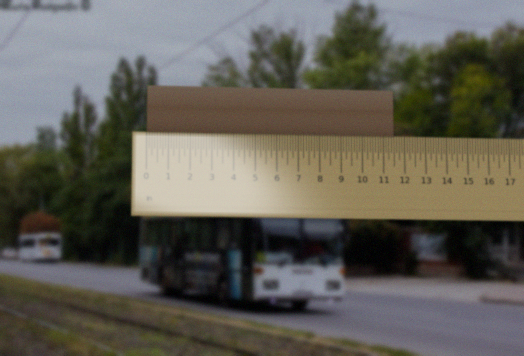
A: 11.5 in
